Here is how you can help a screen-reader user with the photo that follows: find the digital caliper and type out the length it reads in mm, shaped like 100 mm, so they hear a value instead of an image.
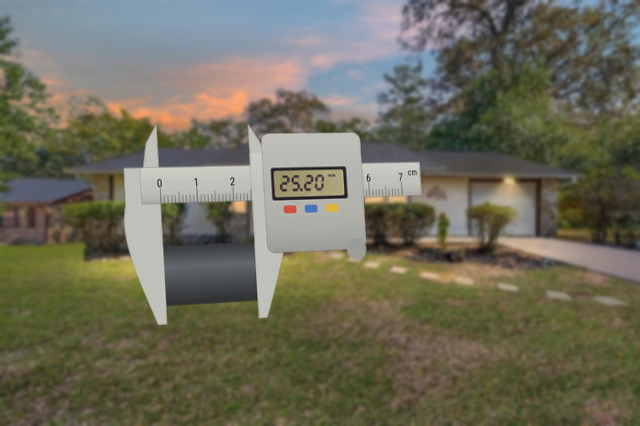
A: 25.20 mm
